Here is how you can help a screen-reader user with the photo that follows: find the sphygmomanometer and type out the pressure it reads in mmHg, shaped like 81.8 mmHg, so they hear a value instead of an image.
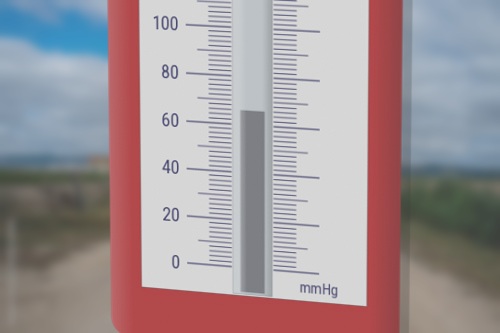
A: 66 mmHg
